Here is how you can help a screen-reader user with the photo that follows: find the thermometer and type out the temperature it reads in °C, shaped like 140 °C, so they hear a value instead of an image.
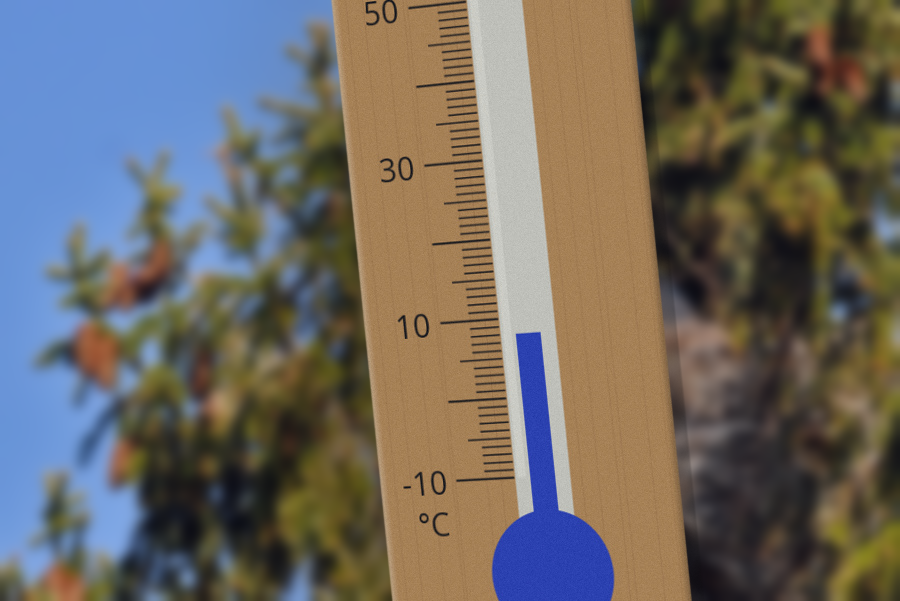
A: 8 °C
